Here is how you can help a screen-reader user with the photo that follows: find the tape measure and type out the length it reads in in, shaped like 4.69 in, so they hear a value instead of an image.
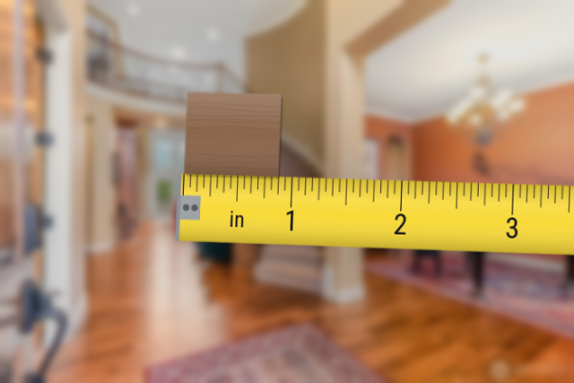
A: 0.875 in
